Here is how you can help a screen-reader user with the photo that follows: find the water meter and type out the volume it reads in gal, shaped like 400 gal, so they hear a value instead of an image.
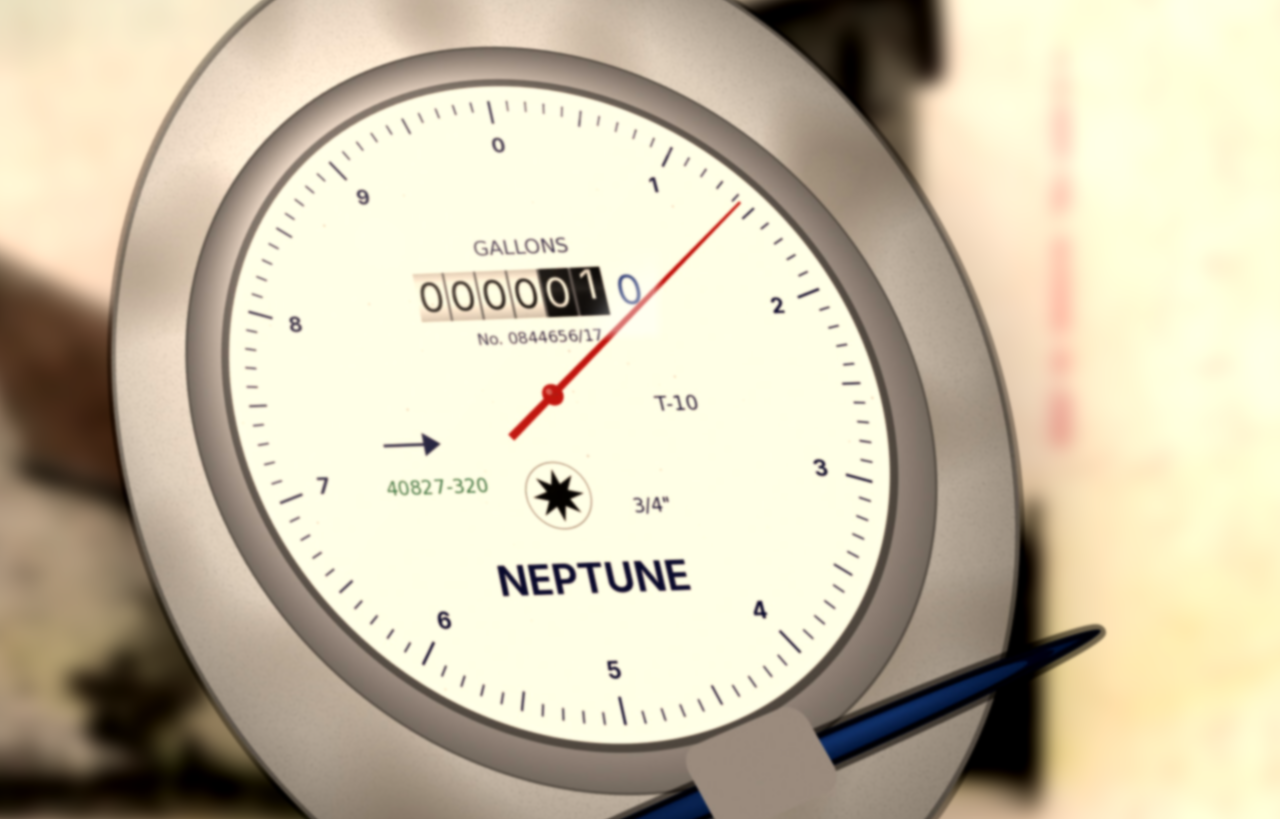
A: 11.4 gal
